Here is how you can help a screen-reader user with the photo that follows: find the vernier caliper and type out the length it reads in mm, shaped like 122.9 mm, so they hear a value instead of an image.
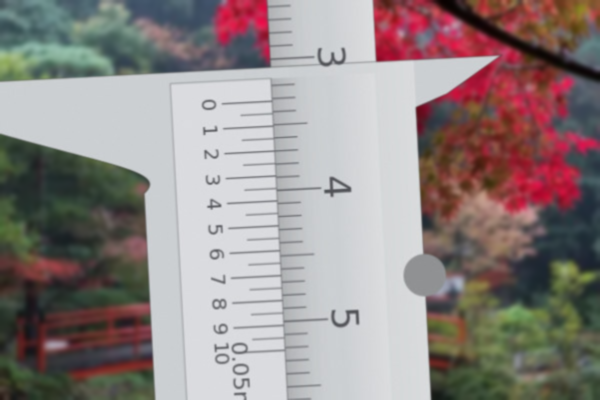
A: 33.2 mm
